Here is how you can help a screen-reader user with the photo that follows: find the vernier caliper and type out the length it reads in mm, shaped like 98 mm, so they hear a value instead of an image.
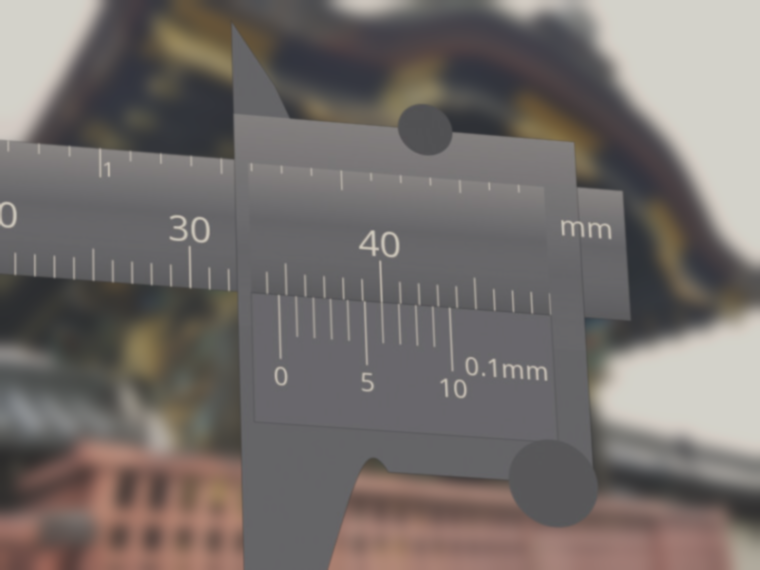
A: 34.6 mm
